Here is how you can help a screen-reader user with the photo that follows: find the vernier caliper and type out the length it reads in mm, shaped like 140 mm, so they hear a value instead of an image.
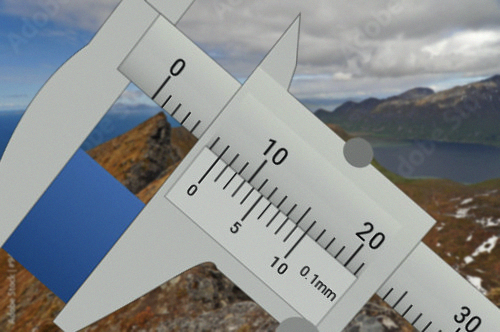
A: 7.0 mm
